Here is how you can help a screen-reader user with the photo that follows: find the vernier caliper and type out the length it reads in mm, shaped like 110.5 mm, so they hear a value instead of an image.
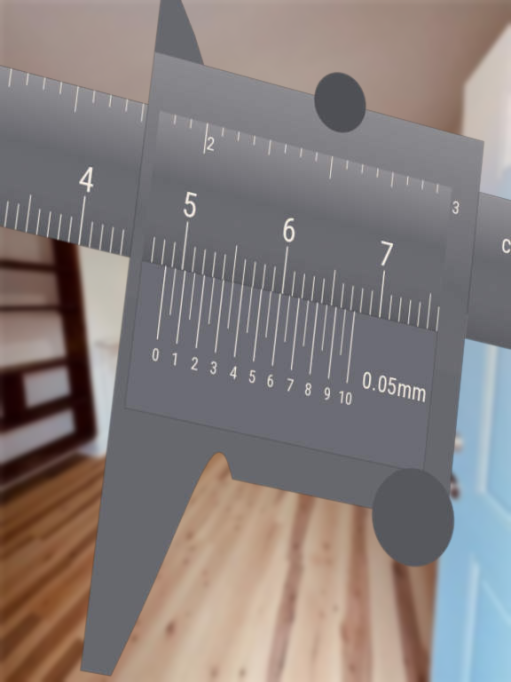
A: 48.4 mm
